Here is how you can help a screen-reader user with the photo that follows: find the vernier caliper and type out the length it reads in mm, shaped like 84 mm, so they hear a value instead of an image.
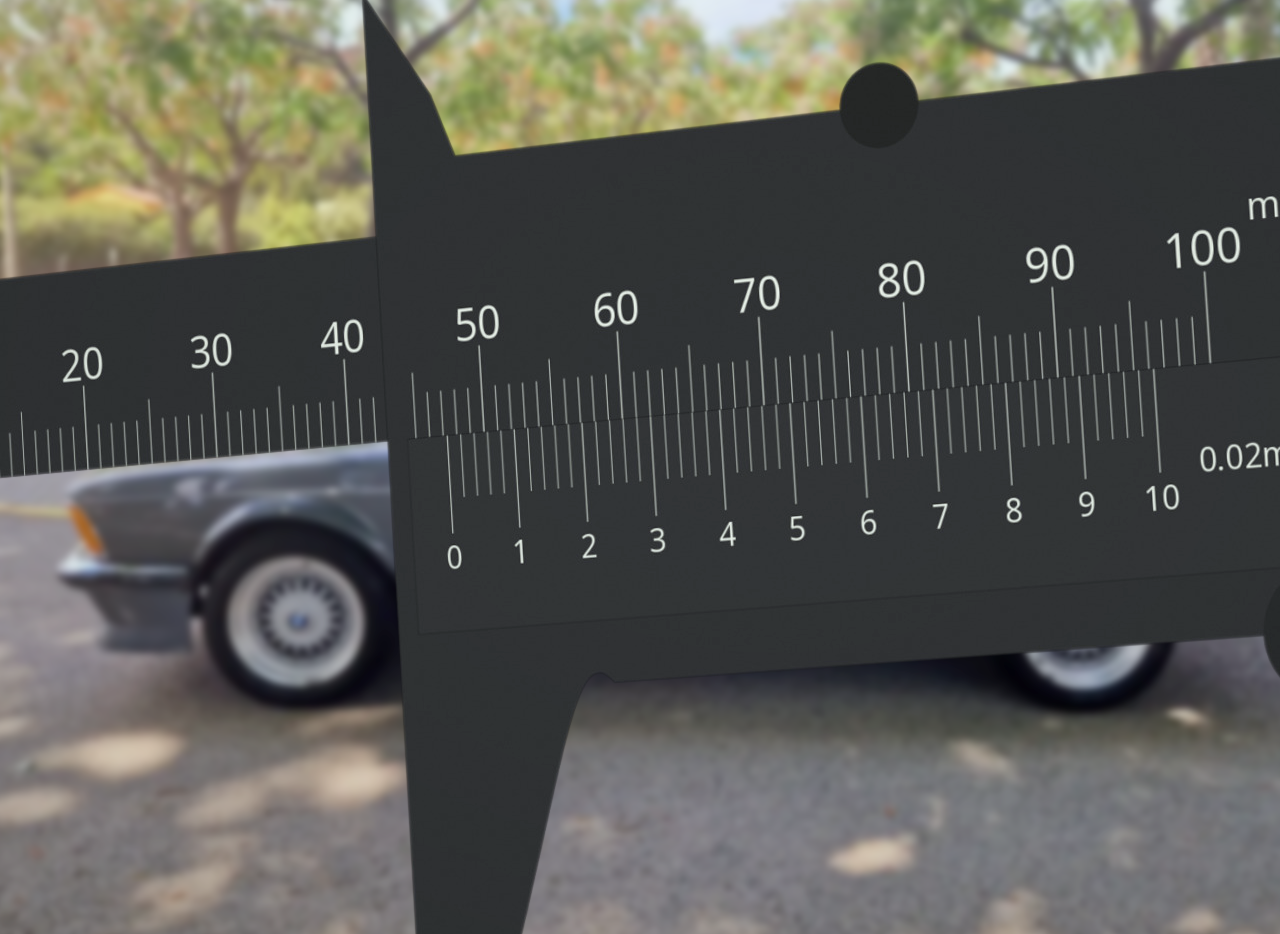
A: 47.3 mm
